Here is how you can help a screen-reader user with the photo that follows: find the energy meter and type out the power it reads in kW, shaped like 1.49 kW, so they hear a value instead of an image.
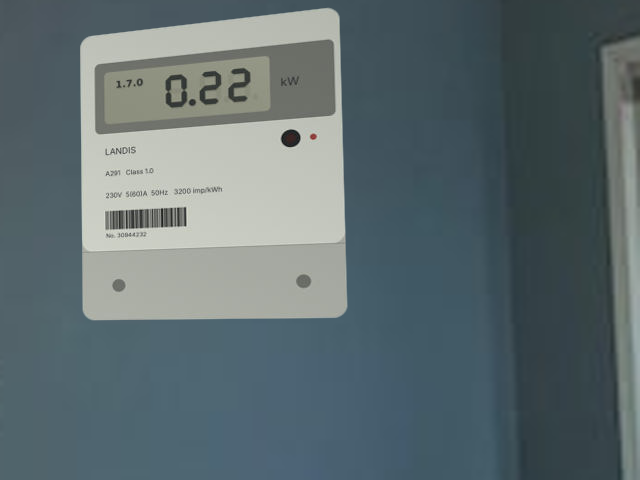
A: 0.22 kW
